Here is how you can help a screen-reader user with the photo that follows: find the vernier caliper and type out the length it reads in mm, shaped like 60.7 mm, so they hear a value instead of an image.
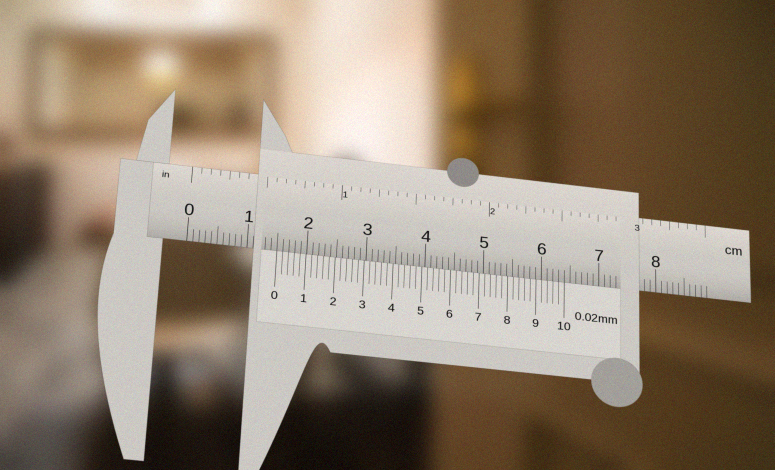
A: 15.0 mm
